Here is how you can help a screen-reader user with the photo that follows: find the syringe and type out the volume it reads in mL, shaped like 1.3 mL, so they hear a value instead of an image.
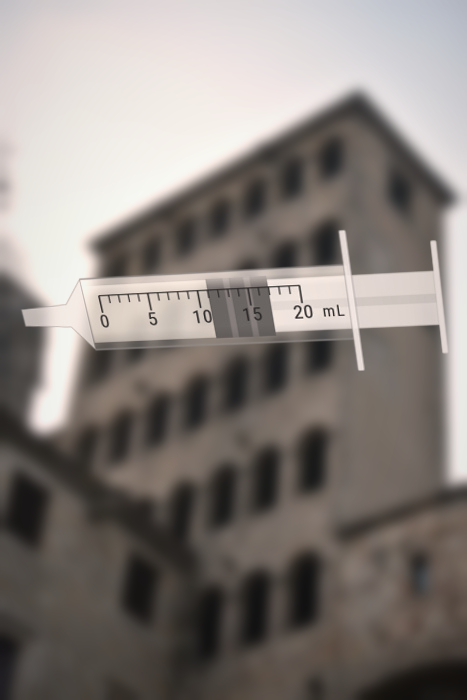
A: 11 mL
